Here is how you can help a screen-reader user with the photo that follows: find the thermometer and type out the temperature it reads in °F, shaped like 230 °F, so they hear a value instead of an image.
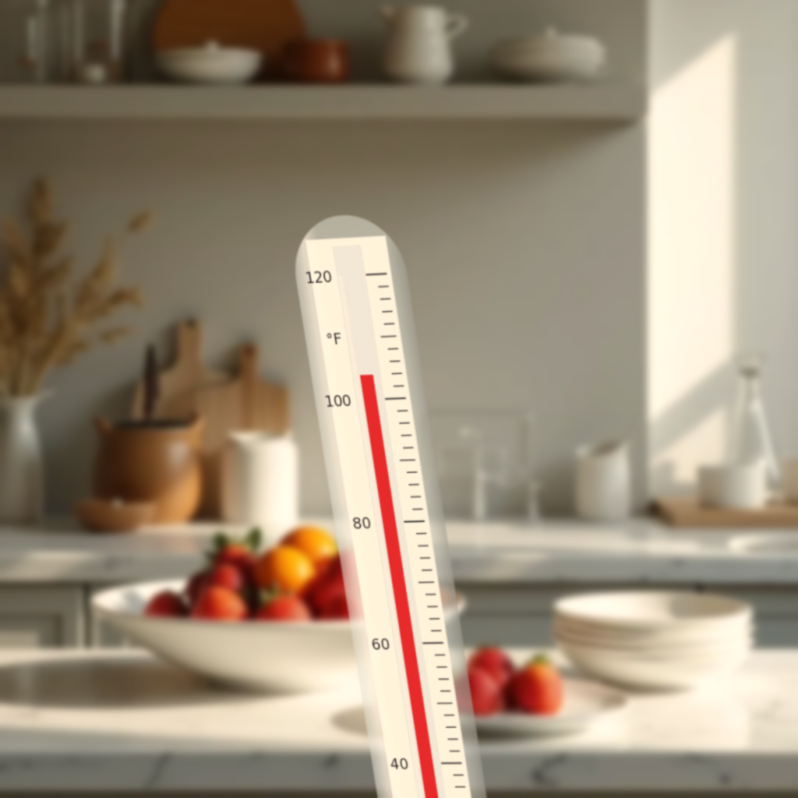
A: 104 °F
